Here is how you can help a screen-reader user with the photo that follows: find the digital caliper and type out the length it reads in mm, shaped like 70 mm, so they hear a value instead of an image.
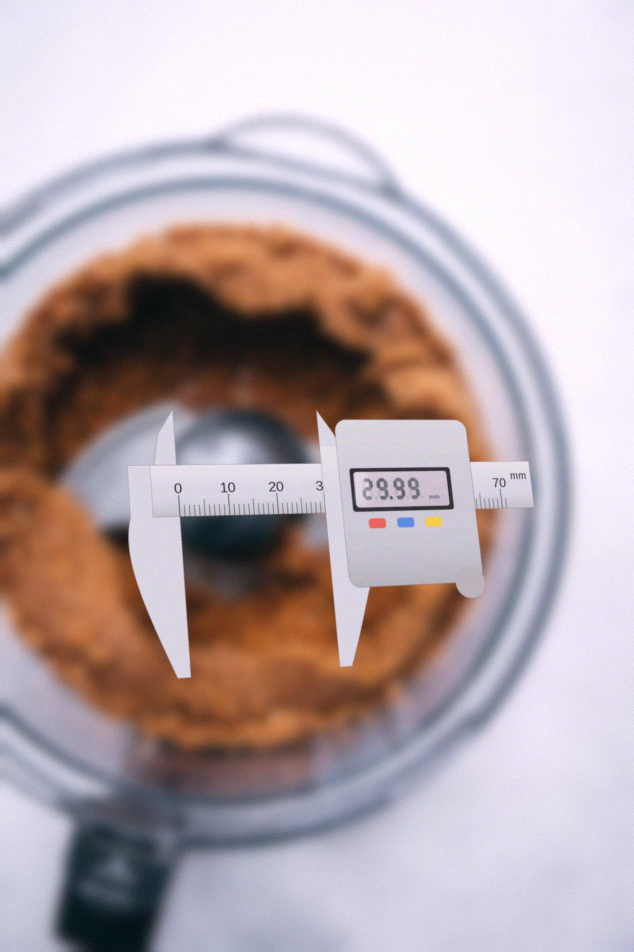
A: 29.99 mm
